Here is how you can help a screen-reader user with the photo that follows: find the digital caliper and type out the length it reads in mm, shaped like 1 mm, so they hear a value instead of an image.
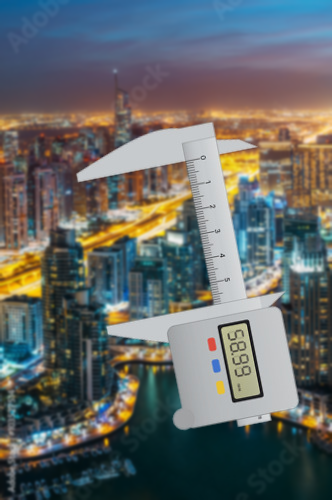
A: 58.99 mm
